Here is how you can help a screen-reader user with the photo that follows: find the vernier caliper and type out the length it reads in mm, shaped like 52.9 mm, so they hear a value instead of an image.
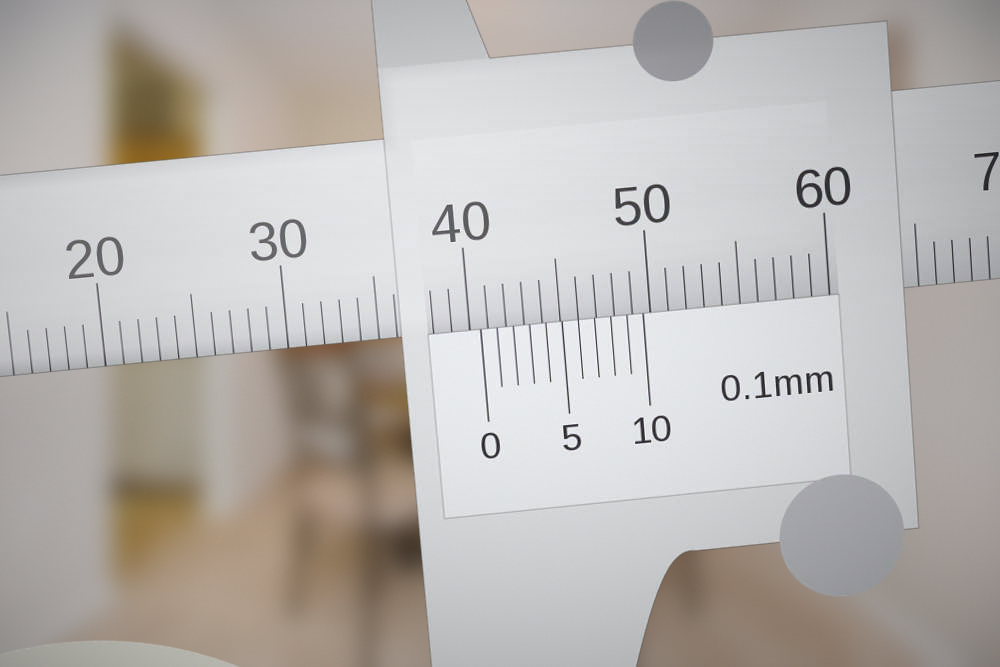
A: 40.6 mm
